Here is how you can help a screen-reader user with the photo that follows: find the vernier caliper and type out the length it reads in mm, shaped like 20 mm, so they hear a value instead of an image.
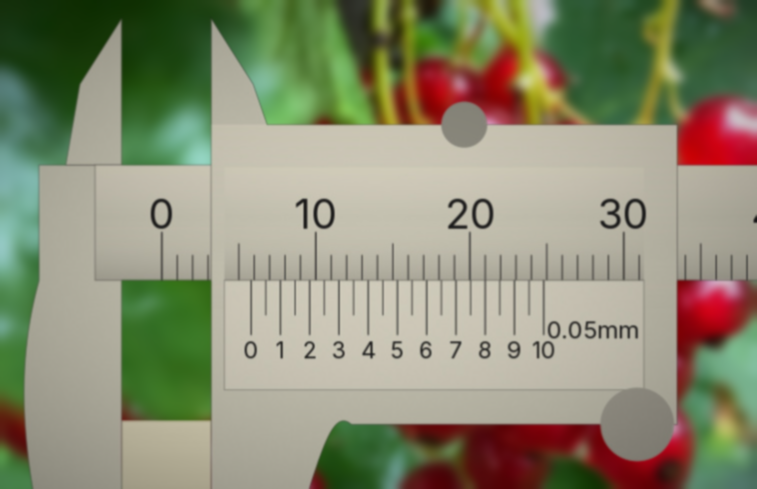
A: 5.8 mm
